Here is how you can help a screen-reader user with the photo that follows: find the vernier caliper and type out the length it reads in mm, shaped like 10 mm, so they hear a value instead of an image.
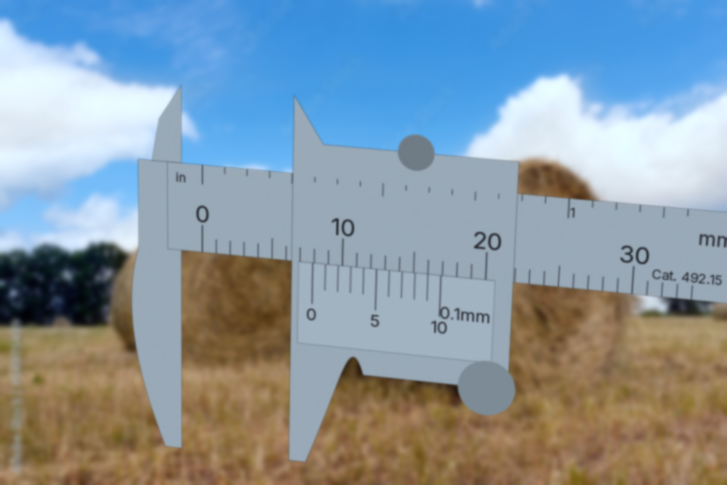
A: 7.9 mm
